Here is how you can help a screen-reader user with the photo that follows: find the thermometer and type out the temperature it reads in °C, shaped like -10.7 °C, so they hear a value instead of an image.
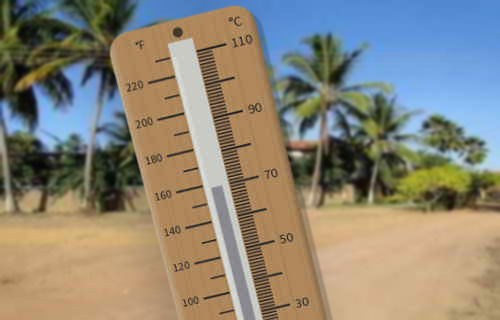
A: 70 °C
